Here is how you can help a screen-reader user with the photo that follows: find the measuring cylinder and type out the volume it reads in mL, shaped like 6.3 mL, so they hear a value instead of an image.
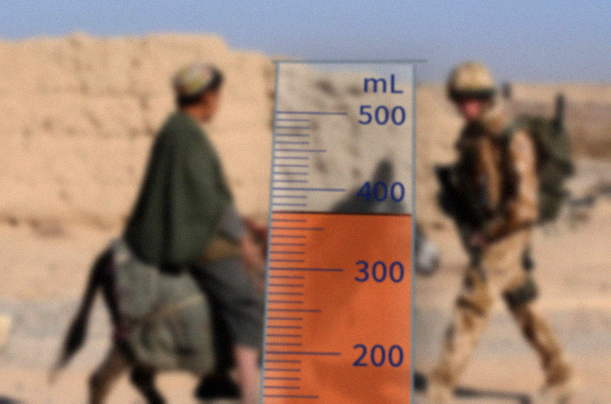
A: 370 mL
